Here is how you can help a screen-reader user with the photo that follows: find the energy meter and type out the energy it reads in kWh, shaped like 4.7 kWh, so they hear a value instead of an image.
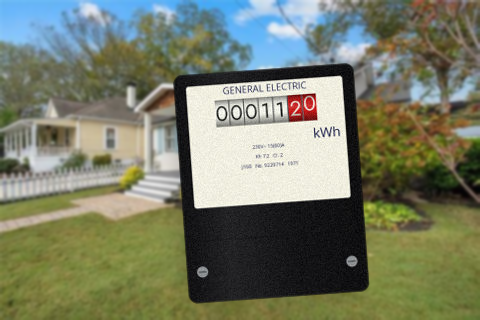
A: 11.20 kWh
